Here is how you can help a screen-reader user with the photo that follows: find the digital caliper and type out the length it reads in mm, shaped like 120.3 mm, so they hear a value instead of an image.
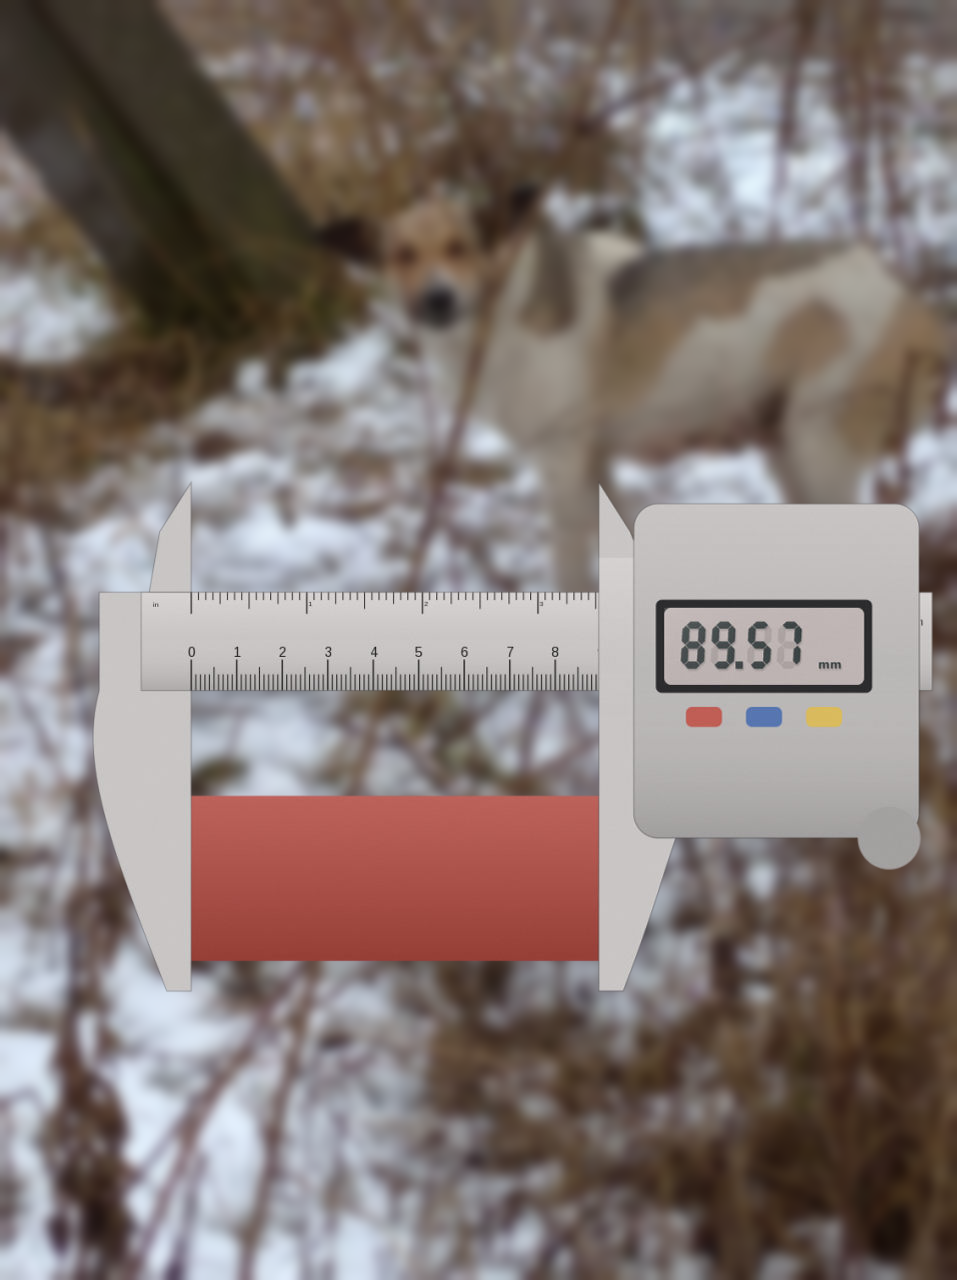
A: 89.57 mm
